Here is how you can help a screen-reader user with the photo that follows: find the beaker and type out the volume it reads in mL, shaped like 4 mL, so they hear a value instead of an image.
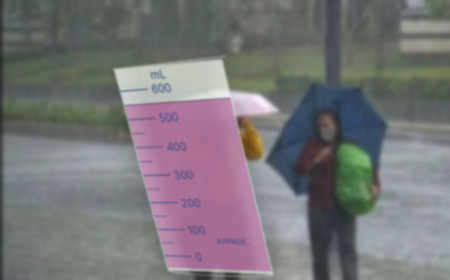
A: 550 mL
